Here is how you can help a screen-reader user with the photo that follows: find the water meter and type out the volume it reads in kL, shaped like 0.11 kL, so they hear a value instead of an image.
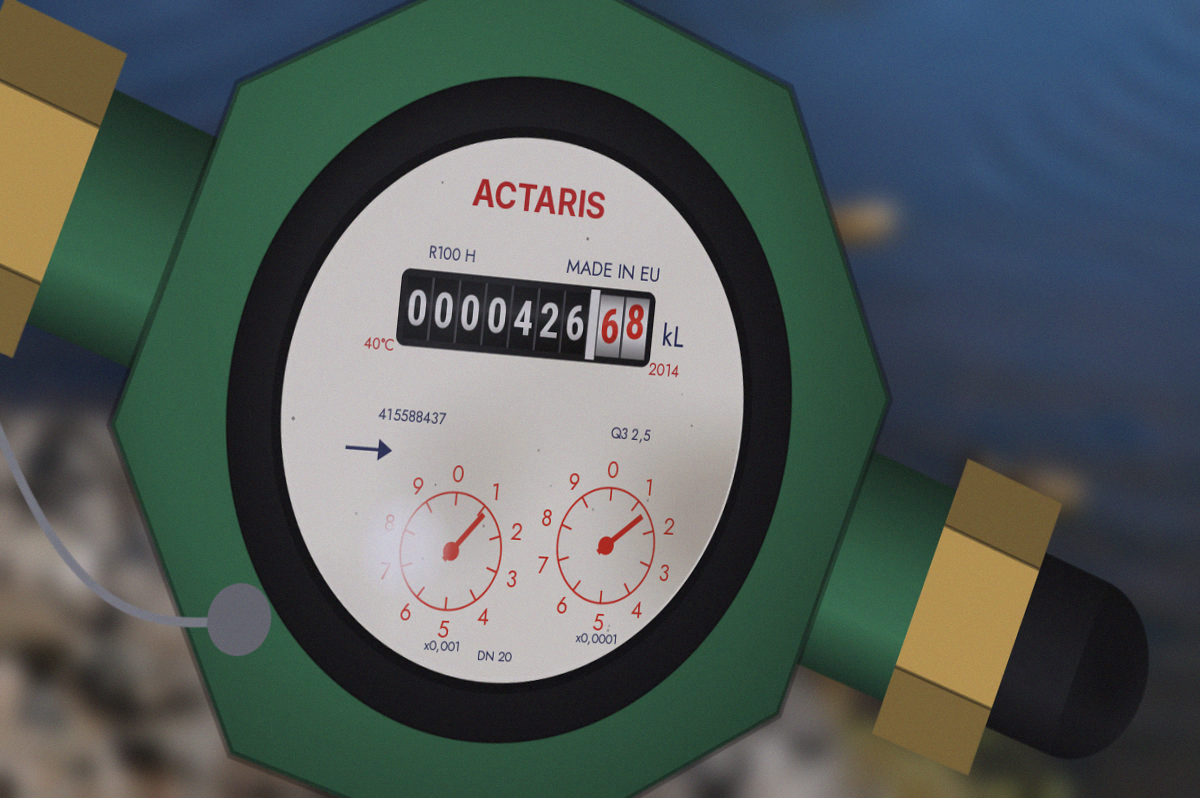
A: 426.6811 kL
